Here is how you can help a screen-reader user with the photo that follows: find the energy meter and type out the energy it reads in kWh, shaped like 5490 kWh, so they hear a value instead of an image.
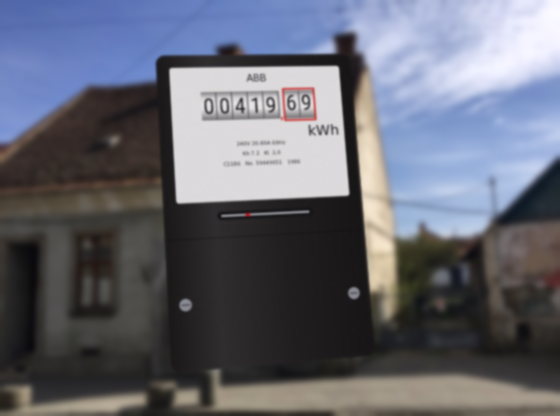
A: 419.69 kWh
